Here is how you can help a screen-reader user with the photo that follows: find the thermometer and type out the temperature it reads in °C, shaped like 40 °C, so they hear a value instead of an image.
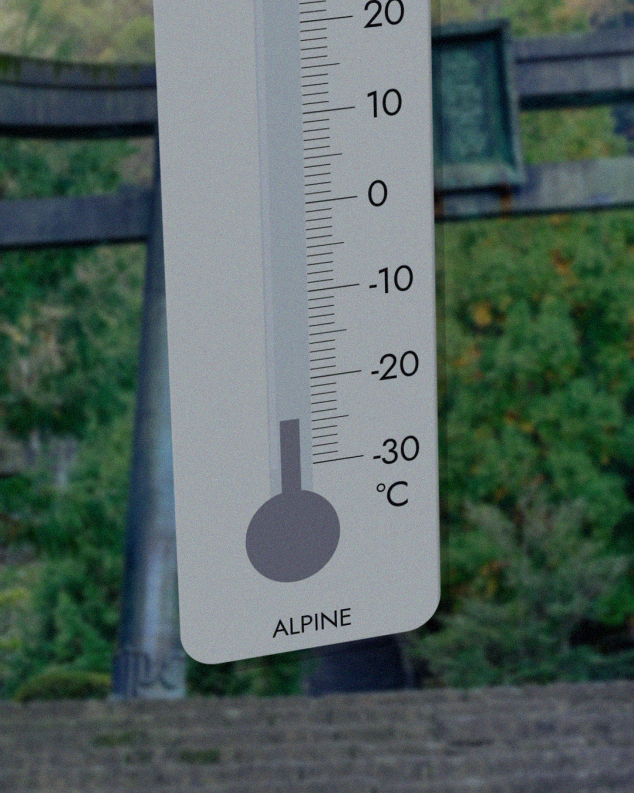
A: -24.5 °C
